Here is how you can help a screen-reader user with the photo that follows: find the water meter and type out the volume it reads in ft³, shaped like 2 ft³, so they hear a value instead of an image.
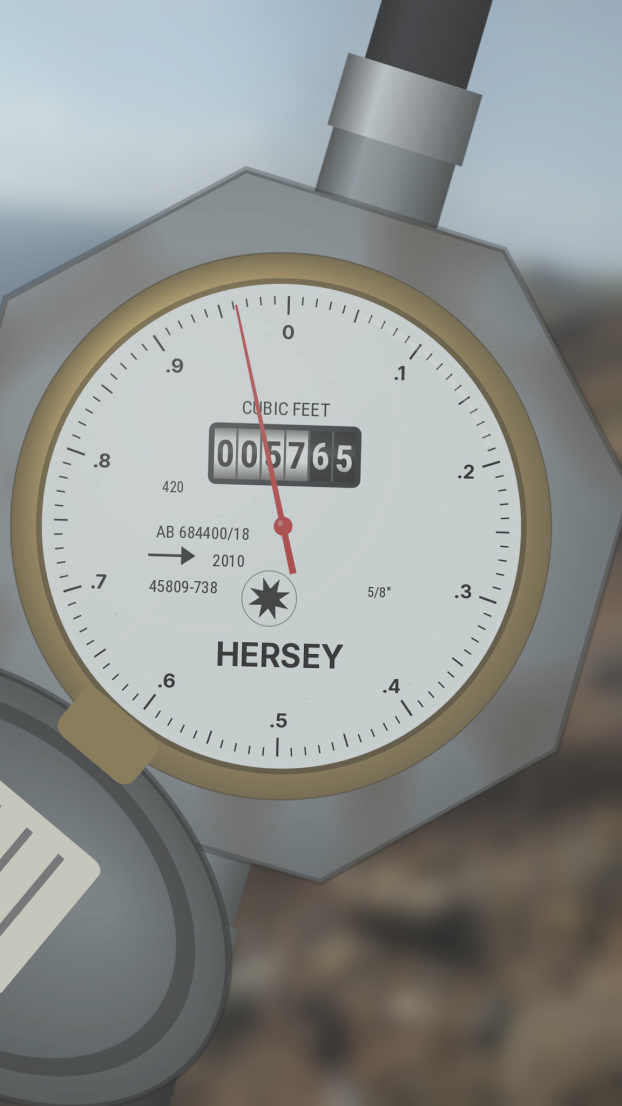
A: 5764.96 ft³
